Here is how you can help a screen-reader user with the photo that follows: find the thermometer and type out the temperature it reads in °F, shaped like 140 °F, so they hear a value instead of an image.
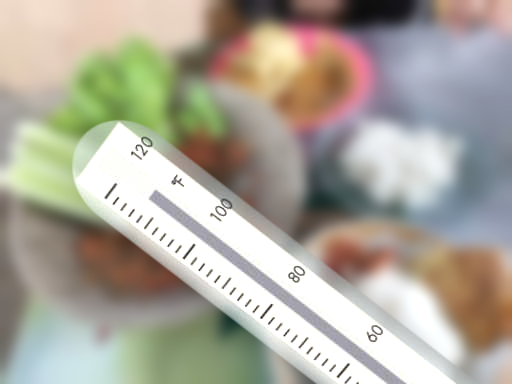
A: 113 °F
